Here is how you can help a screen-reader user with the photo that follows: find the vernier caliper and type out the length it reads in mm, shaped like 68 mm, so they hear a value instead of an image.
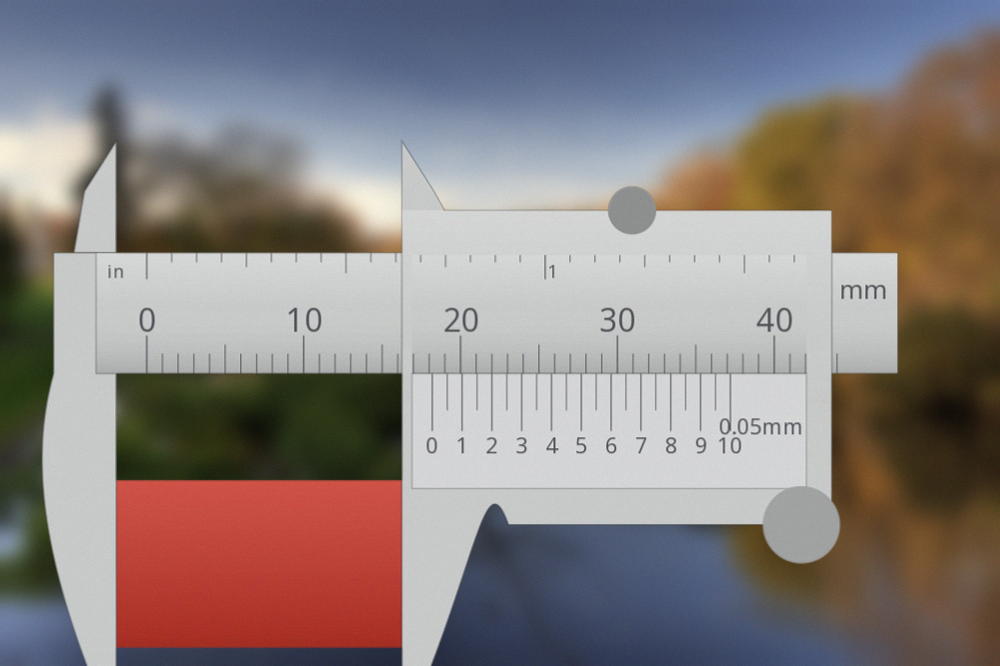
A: 18.2 mm
